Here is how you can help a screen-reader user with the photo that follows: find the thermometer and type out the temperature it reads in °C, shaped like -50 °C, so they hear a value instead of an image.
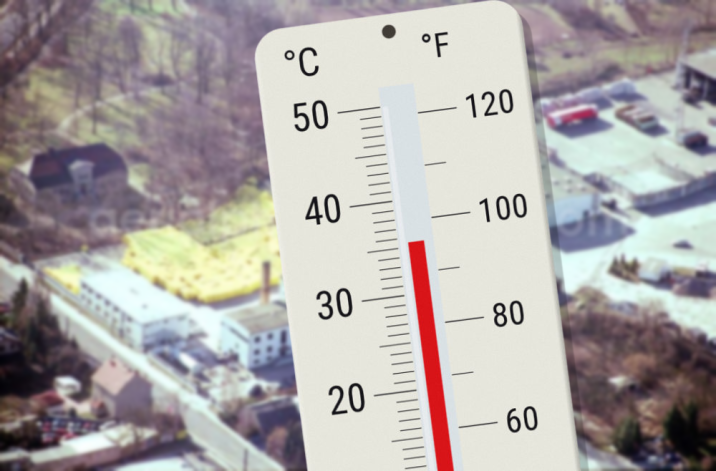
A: 35.5 °C
